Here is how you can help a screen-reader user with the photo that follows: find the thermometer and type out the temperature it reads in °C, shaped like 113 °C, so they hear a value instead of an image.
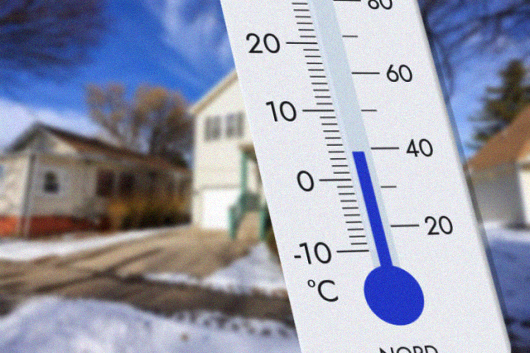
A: 4 °C
